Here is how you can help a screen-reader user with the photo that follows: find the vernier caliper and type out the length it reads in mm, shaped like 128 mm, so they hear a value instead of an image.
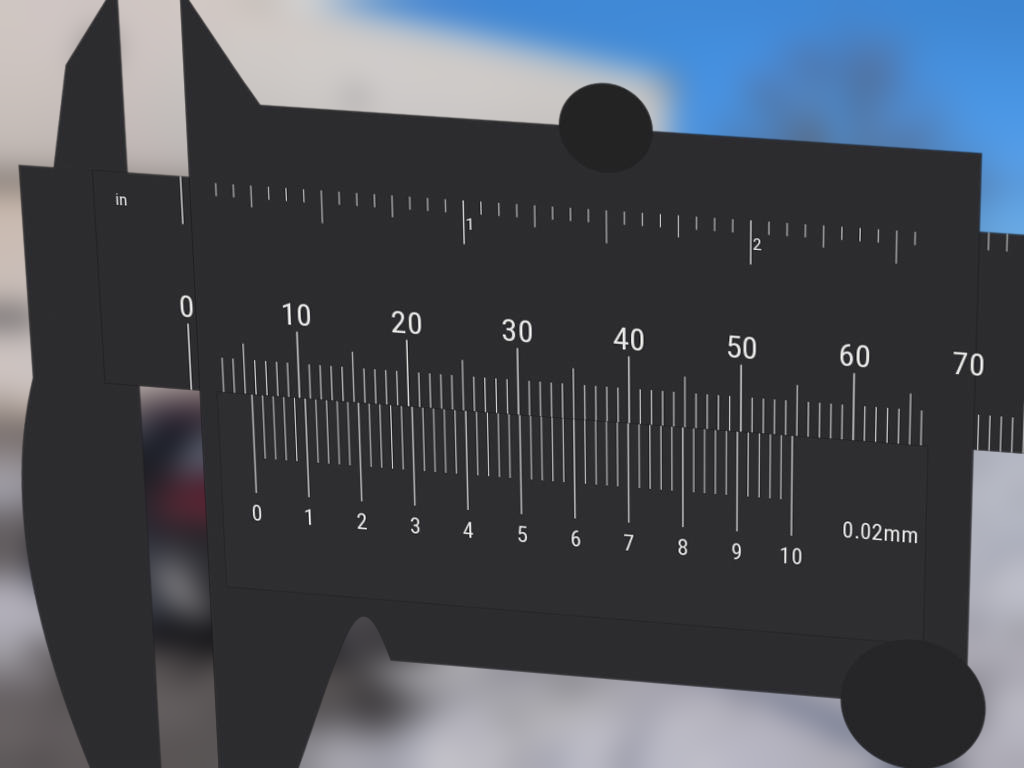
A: 5.6 mm
